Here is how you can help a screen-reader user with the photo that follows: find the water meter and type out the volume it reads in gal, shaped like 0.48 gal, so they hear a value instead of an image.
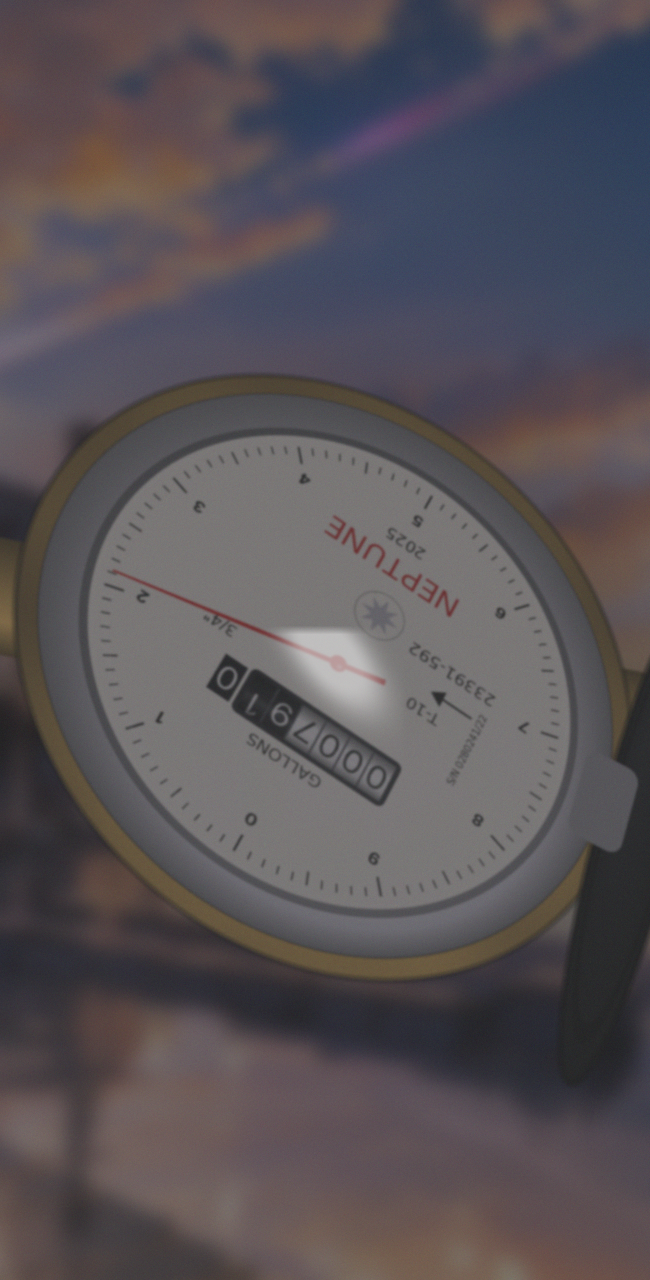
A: 7912.1 gal
